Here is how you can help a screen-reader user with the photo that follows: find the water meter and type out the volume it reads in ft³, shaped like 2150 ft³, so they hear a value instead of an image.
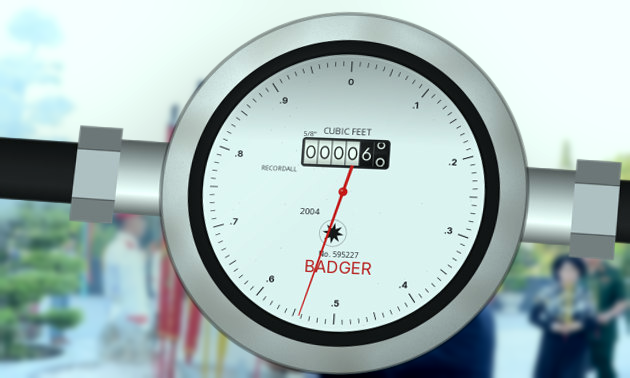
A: 68.54 ft³
